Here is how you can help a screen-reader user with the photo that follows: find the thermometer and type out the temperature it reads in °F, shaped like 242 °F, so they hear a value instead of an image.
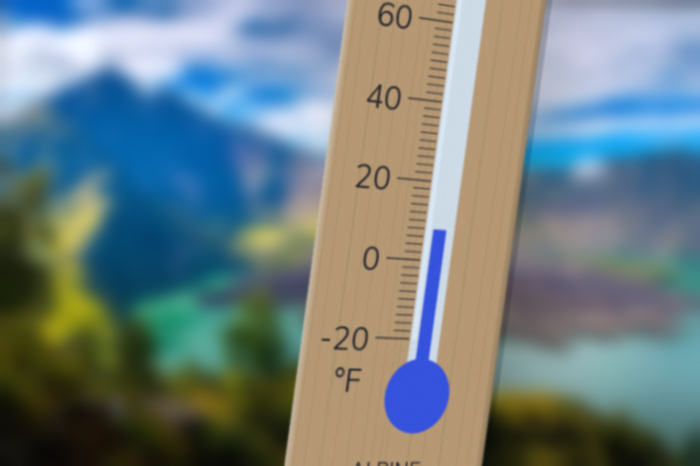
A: 8 °F
